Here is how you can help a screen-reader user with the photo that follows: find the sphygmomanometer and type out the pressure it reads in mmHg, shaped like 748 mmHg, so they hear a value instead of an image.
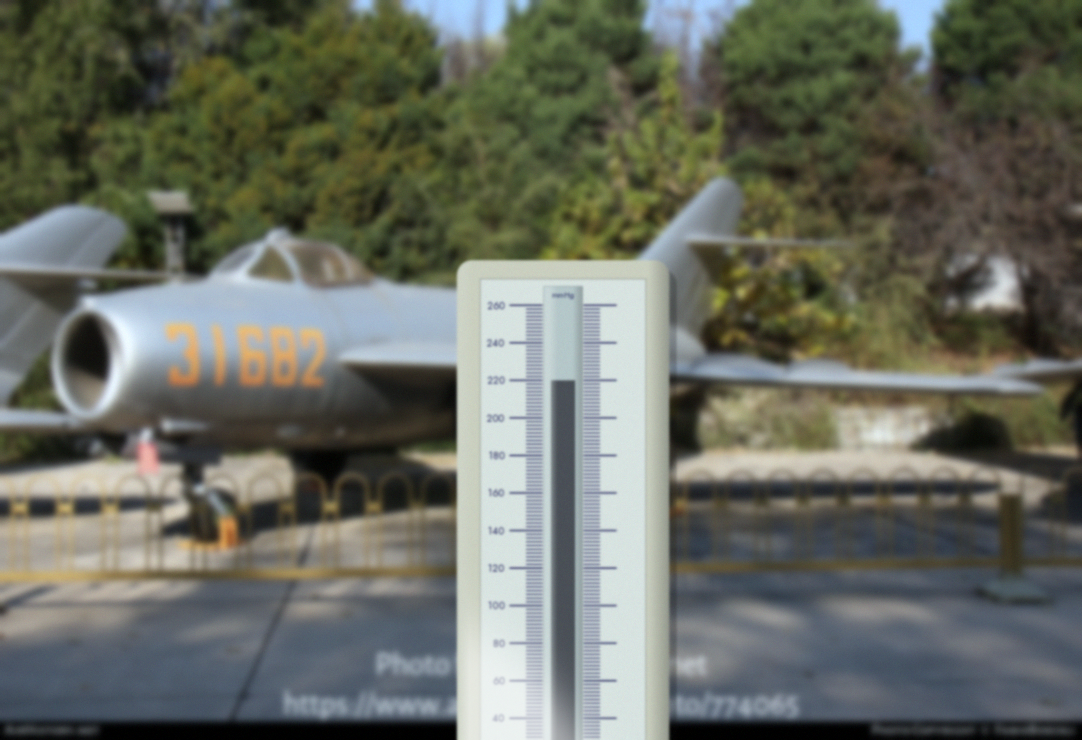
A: 220 mmHg
